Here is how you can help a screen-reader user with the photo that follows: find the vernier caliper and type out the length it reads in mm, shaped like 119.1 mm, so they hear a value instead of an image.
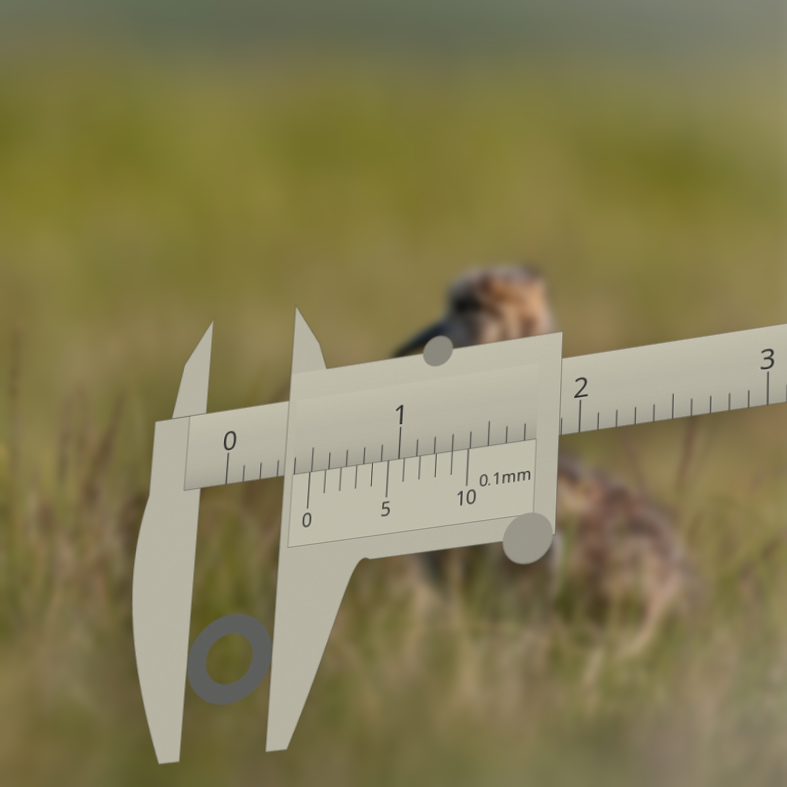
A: 4.9 mm
